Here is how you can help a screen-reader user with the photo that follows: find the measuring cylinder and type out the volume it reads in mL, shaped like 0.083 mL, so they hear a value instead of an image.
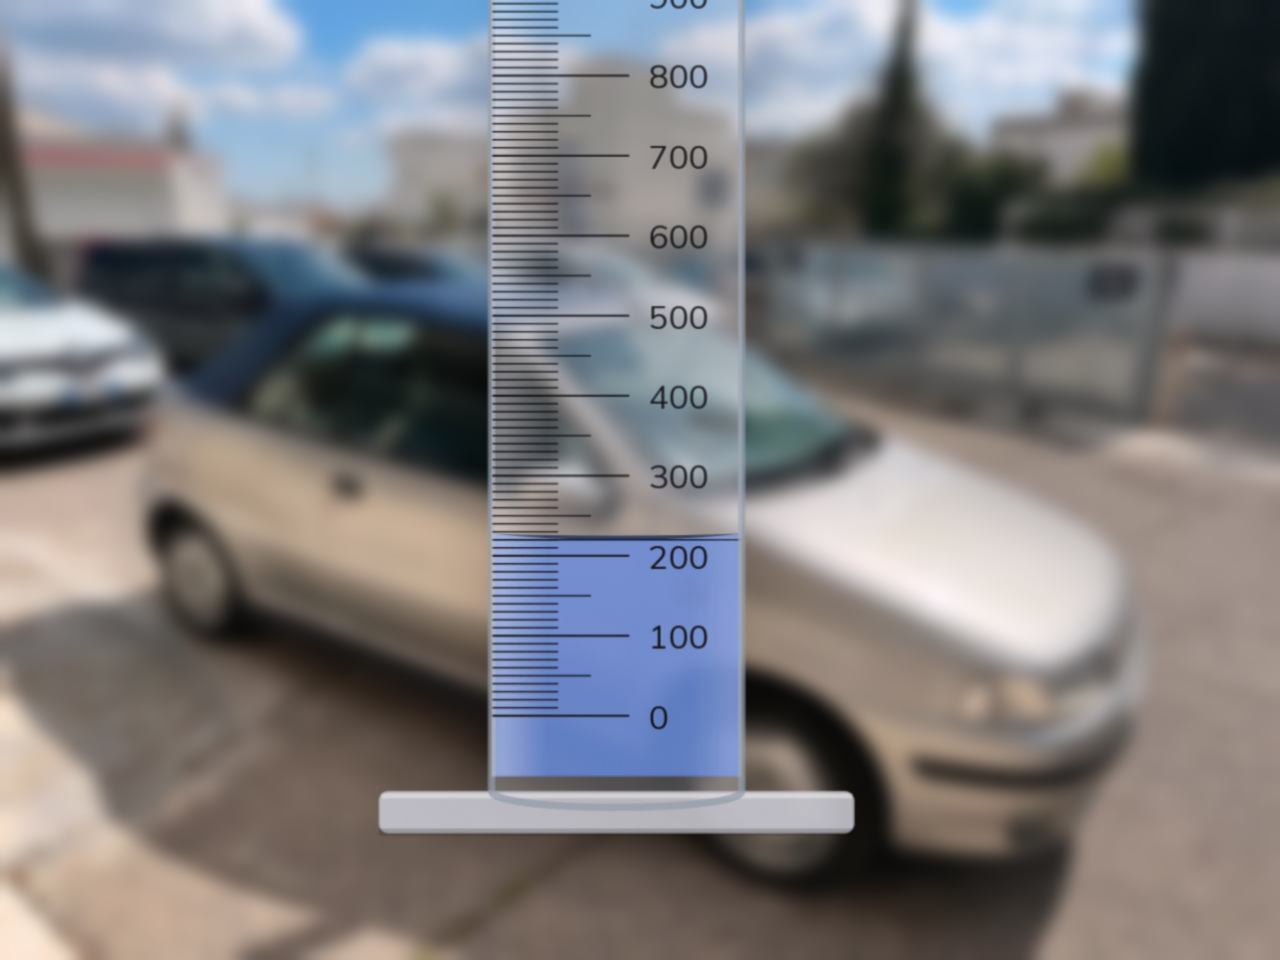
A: 220 mL
